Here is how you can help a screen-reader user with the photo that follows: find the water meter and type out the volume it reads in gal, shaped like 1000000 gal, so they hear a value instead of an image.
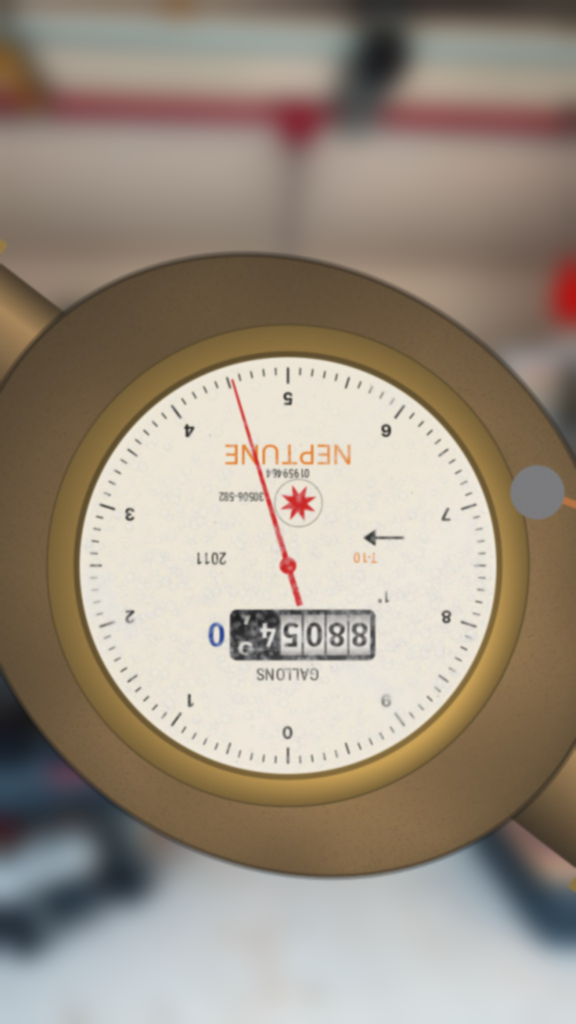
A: 8805434.5 gal
